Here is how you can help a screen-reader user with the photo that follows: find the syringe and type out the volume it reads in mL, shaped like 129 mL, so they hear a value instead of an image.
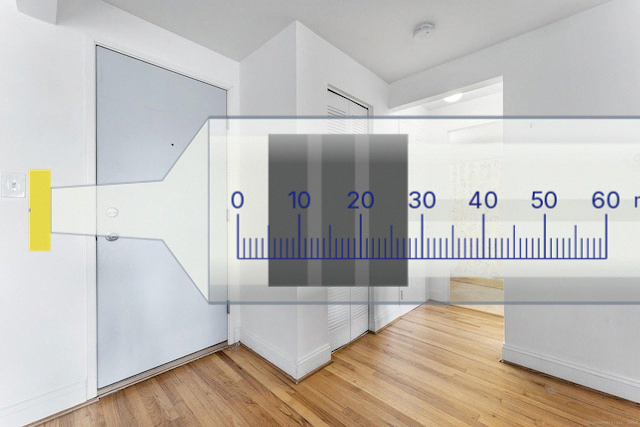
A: 5 mL
